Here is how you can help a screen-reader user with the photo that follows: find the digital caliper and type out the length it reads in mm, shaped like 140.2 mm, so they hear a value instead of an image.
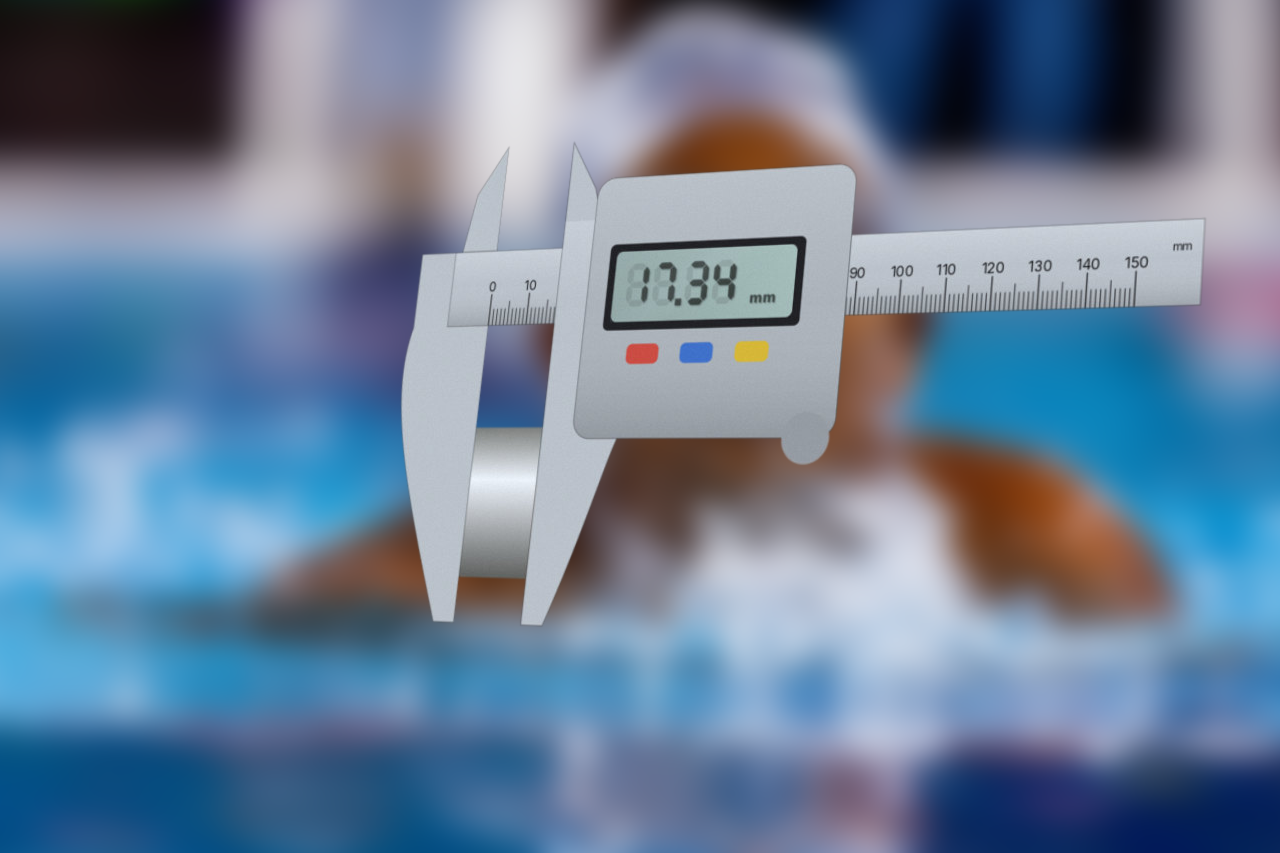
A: 17.34 mm
